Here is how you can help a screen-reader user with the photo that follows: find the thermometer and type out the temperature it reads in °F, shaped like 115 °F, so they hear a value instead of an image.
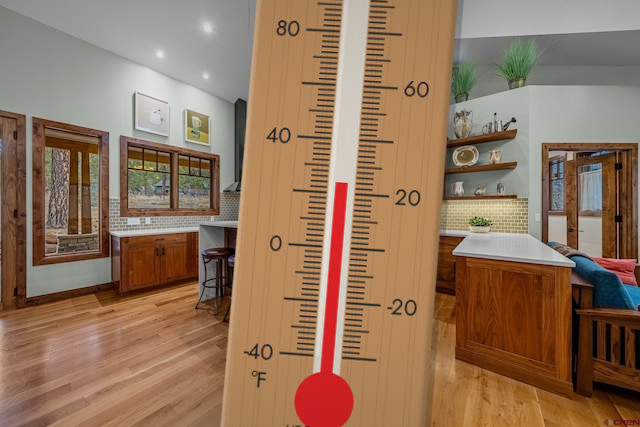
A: 24 °F
